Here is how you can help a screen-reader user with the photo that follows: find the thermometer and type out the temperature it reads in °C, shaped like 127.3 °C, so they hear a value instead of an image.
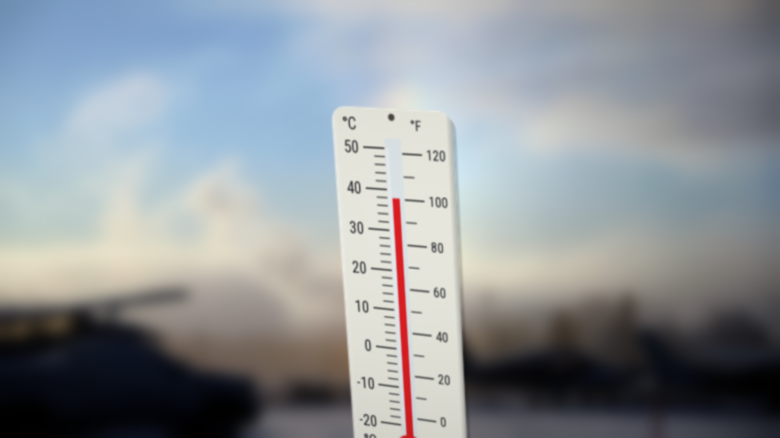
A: 38 °C
